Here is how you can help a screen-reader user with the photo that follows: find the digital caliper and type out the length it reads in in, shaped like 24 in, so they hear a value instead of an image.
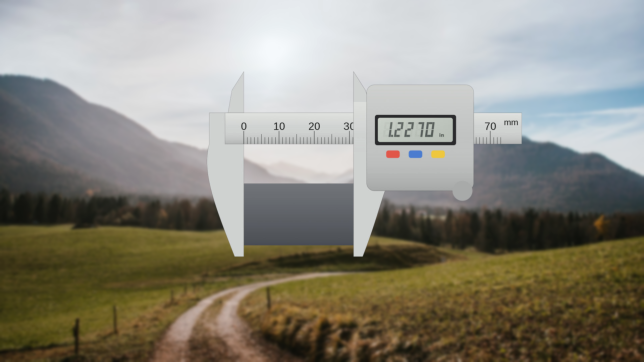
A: 1.2270 in
